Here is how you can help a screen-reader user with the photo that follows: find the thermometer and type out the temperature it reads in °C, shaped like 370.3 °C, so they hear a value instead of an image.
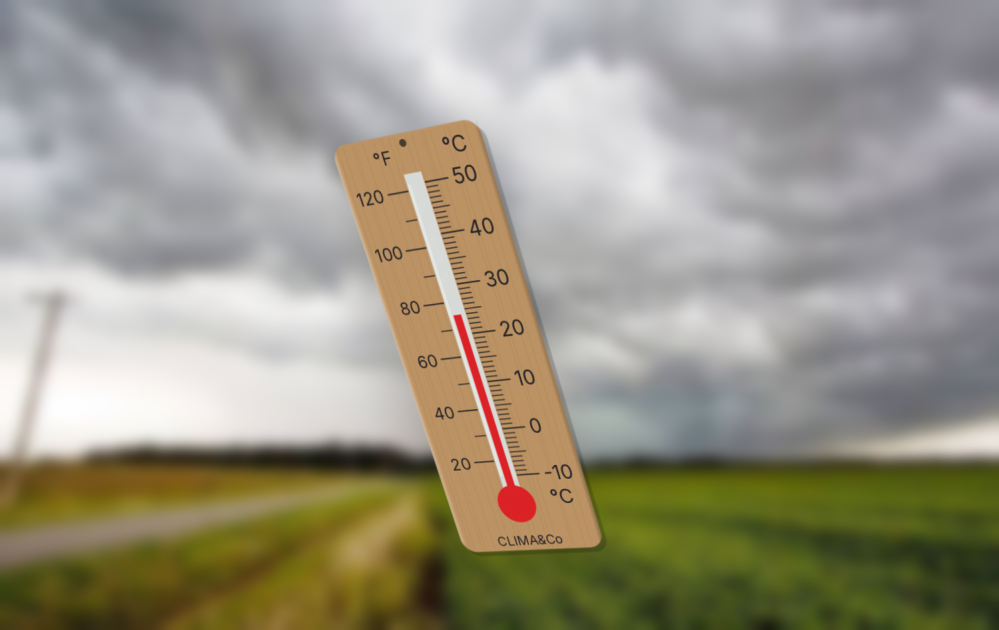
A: 24 °C
